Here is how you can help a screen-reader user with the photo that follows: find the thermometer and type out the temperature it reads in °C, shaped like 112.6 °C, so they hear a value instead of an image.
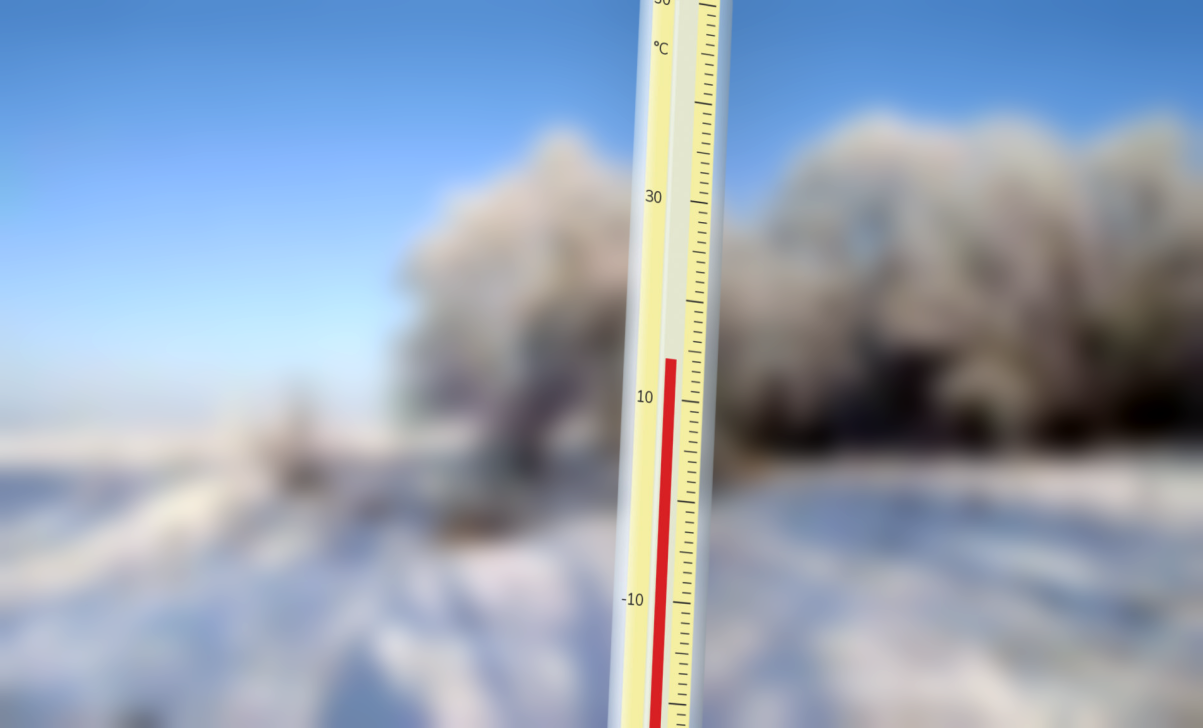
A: 14 °C
